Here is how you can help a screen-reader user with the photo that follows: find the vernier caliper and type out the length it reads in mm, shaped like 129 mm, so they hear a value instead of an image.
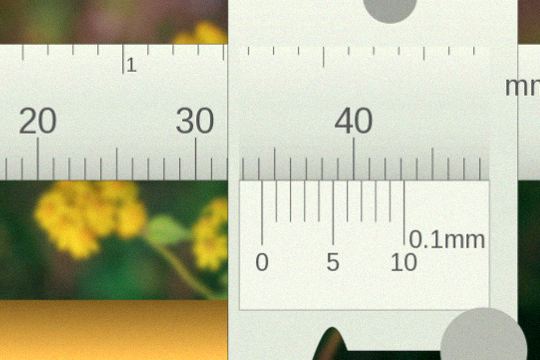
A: 34.2 mm
